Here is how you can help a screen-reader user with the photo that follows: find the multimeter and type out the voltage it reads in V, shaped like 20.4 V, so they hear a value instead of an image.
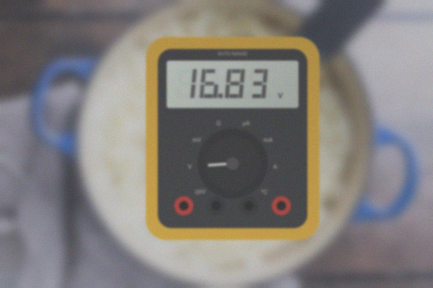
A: 16.83 V
